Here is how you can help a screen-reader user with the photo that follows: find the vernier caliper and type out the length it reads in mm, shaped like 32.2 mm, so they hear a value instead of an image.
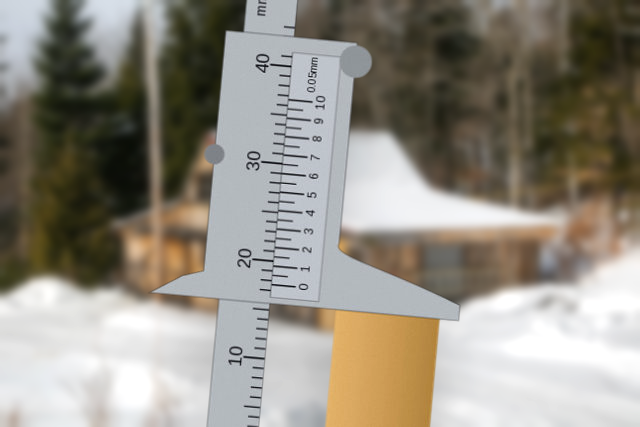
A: 17.6 mm
